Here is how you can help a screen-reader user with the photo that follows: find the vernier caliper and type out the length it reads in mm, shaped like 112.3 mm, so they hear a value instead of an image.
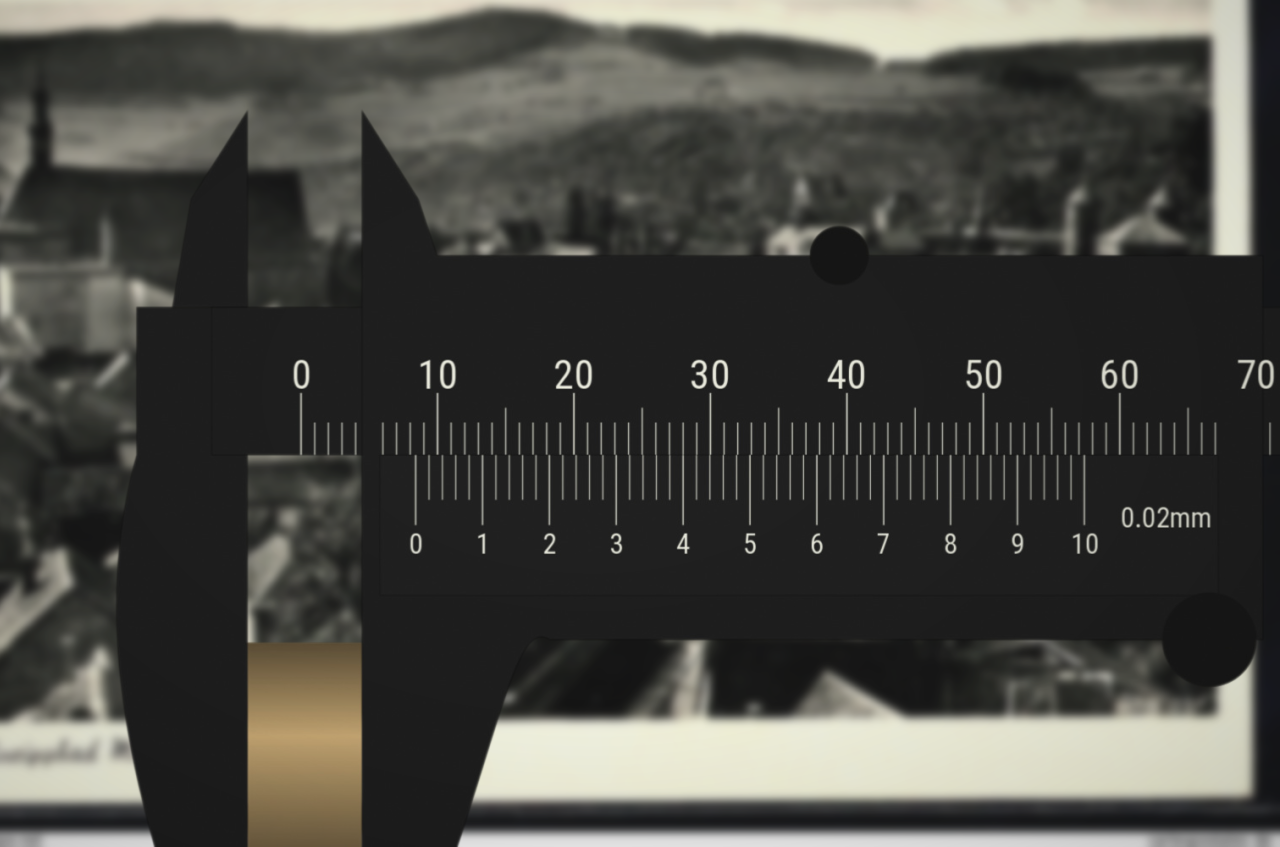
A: 8.4 mm
